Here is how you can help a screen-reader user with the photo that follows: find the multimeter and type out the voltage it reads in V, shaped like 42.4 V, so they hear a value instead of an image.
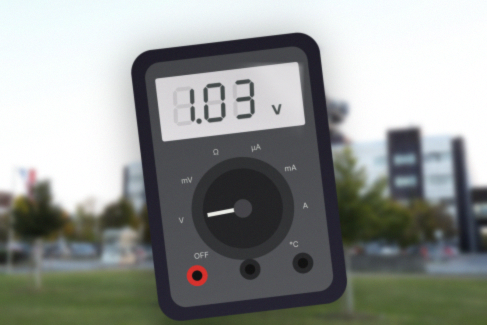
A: 1.03 V
